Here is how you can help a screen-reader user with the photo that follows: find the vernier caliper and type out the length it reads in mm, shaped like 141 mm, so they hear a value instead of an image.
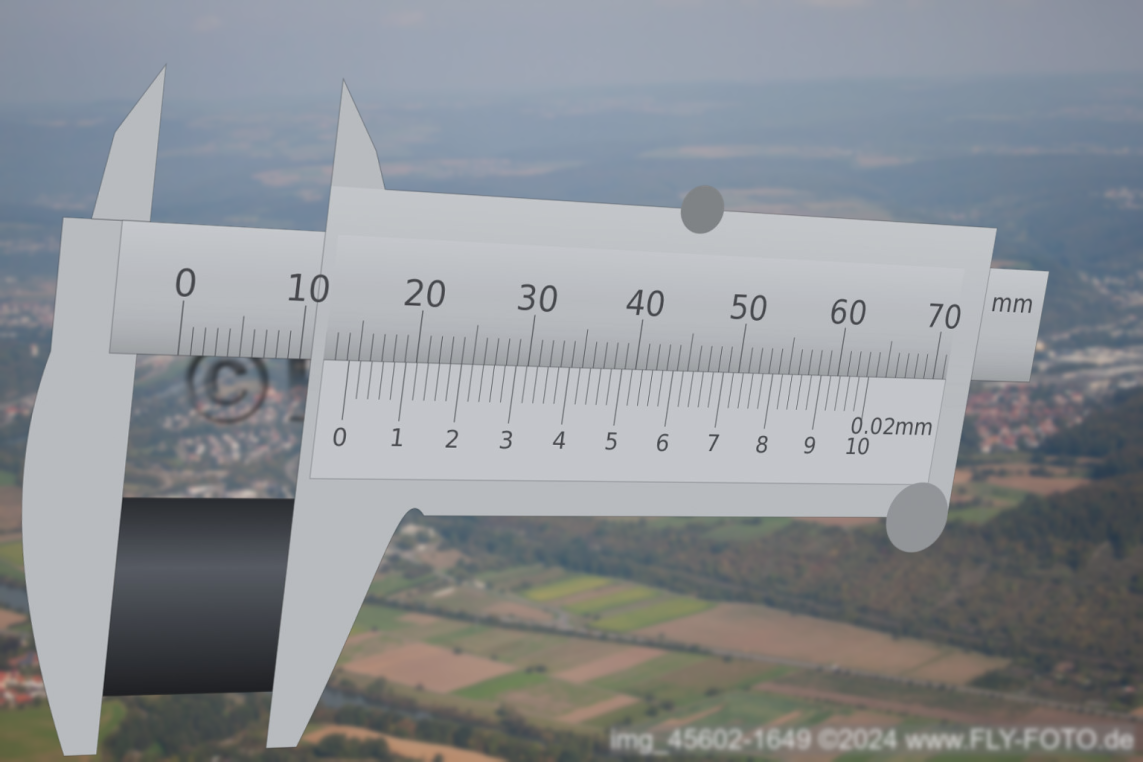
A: 14.2 mm
